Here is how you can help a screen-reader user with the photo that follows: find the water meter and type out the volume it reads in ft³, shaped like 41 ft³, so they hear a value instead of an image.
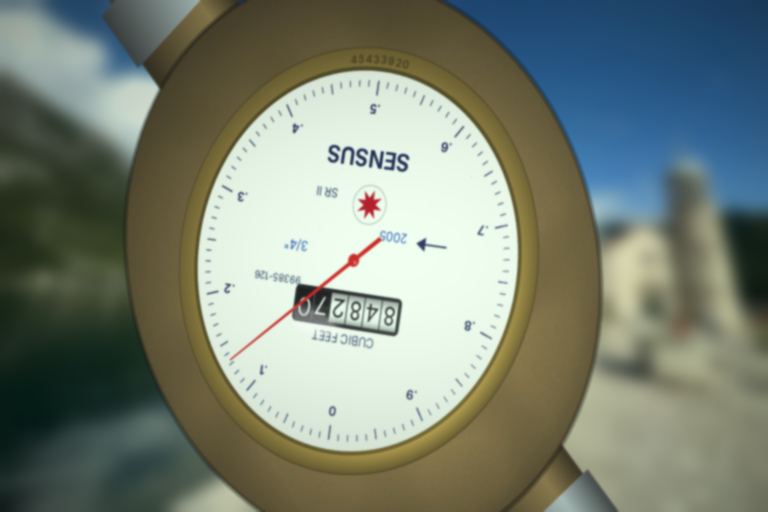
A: 848270.13 ft³
